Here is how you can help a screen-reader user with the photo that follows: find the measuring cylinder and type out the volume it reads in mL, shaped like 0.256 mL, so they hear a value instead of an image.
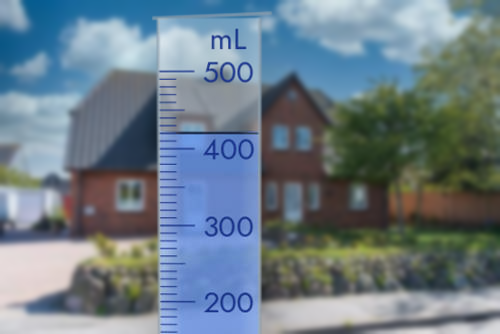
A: 420 mL
